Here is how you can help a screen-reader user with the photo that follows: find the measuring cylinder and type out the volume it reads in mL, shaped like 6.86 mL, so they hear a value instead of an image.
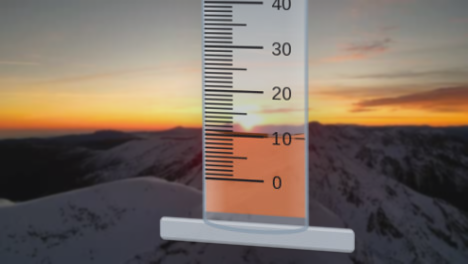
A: 10 mL
